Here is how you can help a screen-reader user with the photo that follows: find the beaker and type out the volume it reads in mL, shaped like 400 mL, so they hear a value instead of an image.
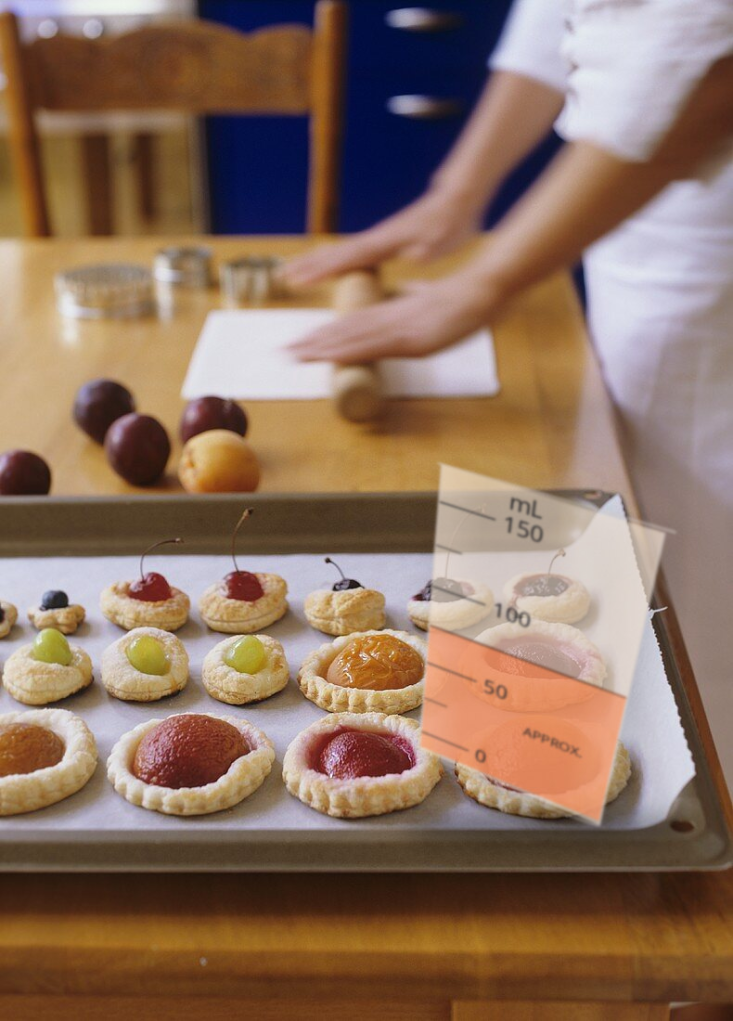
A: 75 mL
